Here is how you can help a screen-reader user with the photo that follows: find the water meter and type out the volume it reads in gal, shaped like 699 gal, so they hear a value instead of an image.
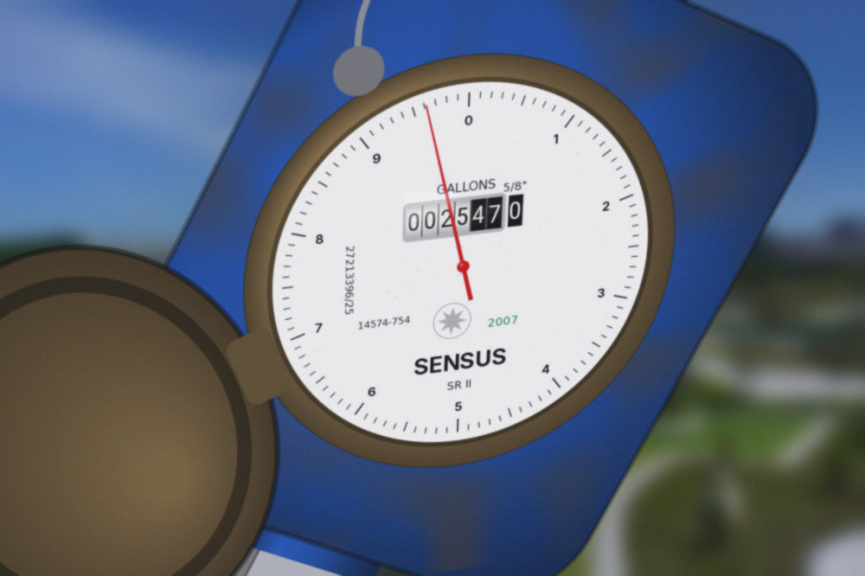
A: 25469.6 gal
